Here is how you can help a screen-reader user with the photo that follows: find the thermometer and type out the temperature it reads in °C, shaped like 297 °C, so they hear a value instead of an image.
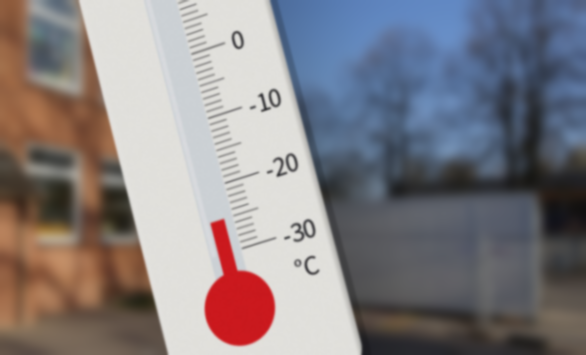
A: -25 °C
